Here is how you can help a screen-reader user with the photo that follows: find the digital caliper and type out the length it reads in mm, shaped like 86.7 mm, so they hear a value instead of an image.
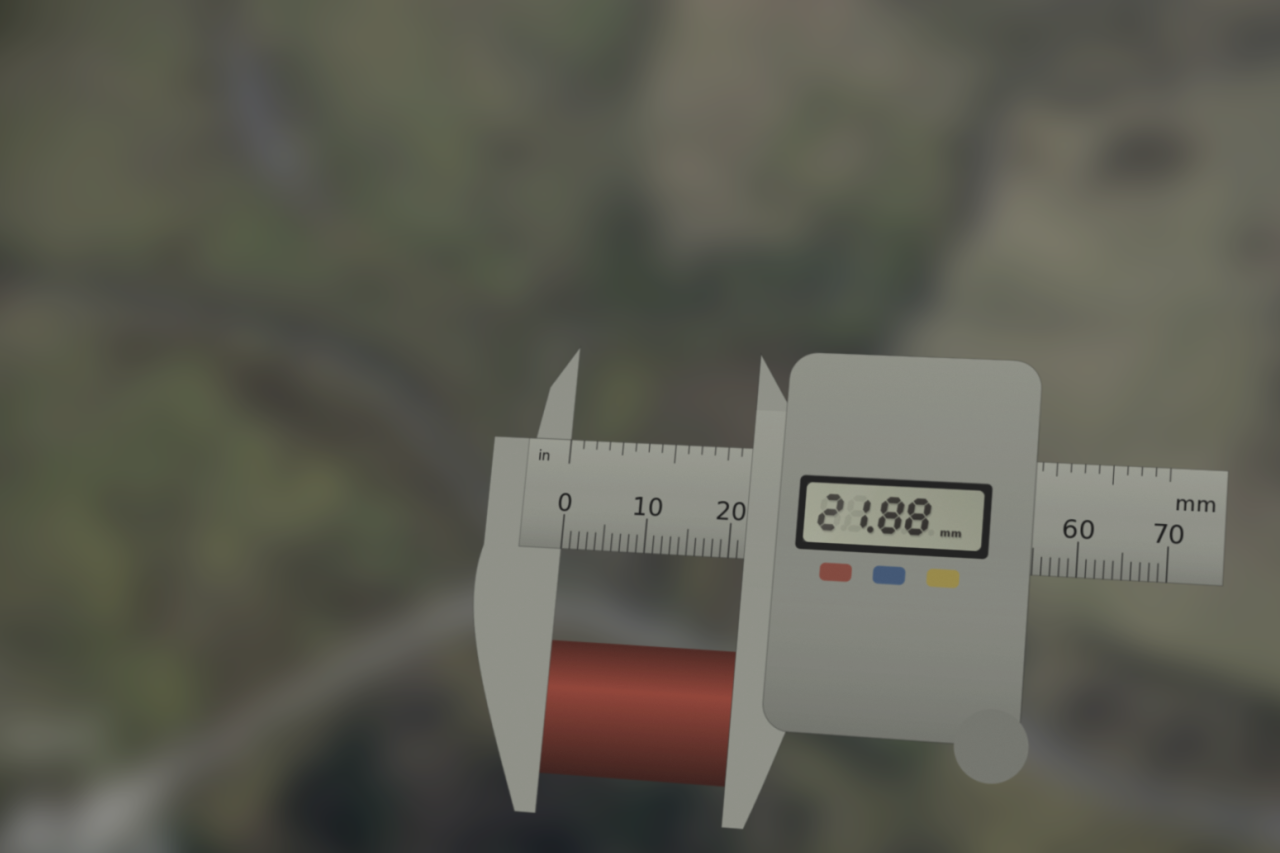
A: 21.88 mm
